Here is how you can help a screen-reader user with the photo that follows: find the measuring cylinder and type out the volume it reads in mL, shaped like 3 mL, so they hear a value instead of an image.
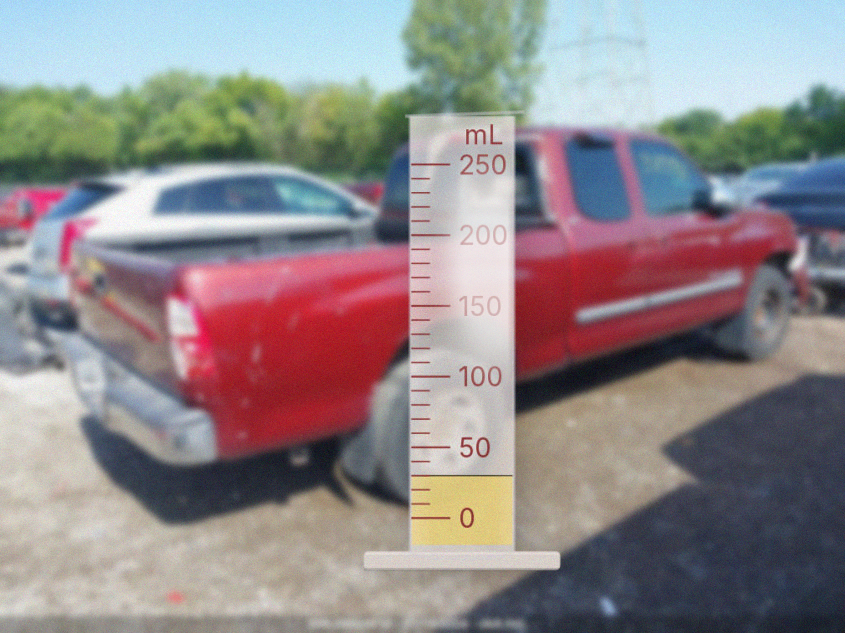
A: 30 mL
